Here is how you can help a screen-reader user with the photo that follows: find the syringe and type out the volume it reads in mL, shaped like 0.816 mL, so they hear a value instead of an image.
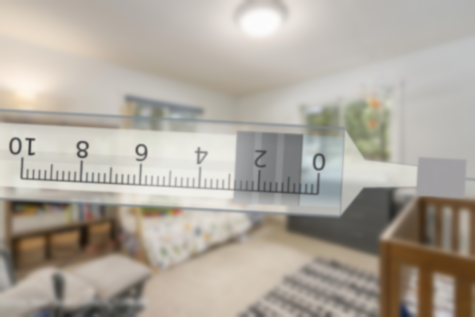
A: 0.6 mL
